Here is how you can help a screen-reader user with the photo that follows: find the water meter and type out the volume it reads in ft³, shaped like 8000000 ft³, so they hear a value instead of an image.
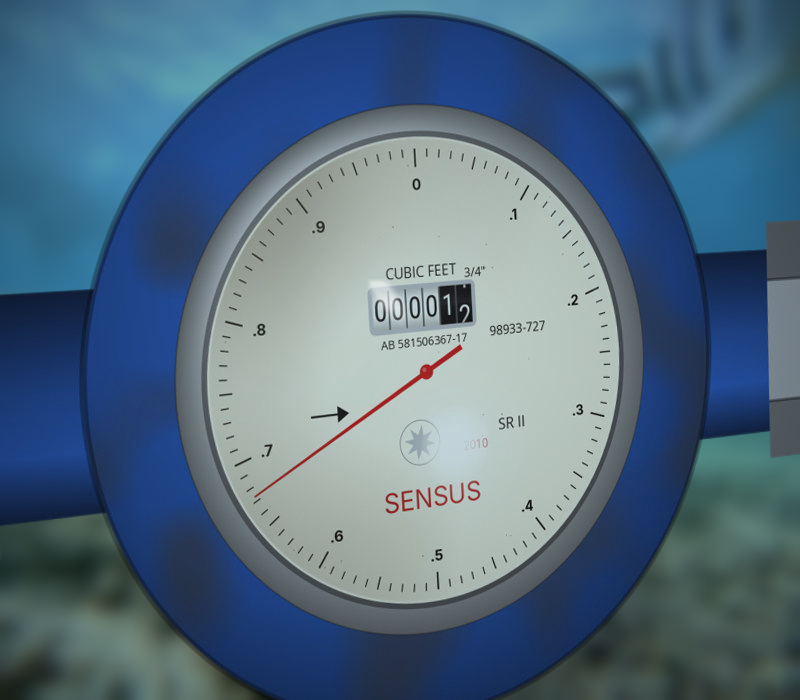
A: 11.67 ft³
